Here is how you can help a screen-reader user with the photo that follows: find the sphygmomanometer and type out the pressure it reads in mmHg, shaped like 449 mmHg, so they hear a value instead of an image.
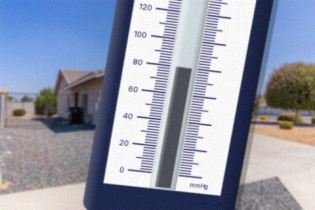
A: 80 mmHg
